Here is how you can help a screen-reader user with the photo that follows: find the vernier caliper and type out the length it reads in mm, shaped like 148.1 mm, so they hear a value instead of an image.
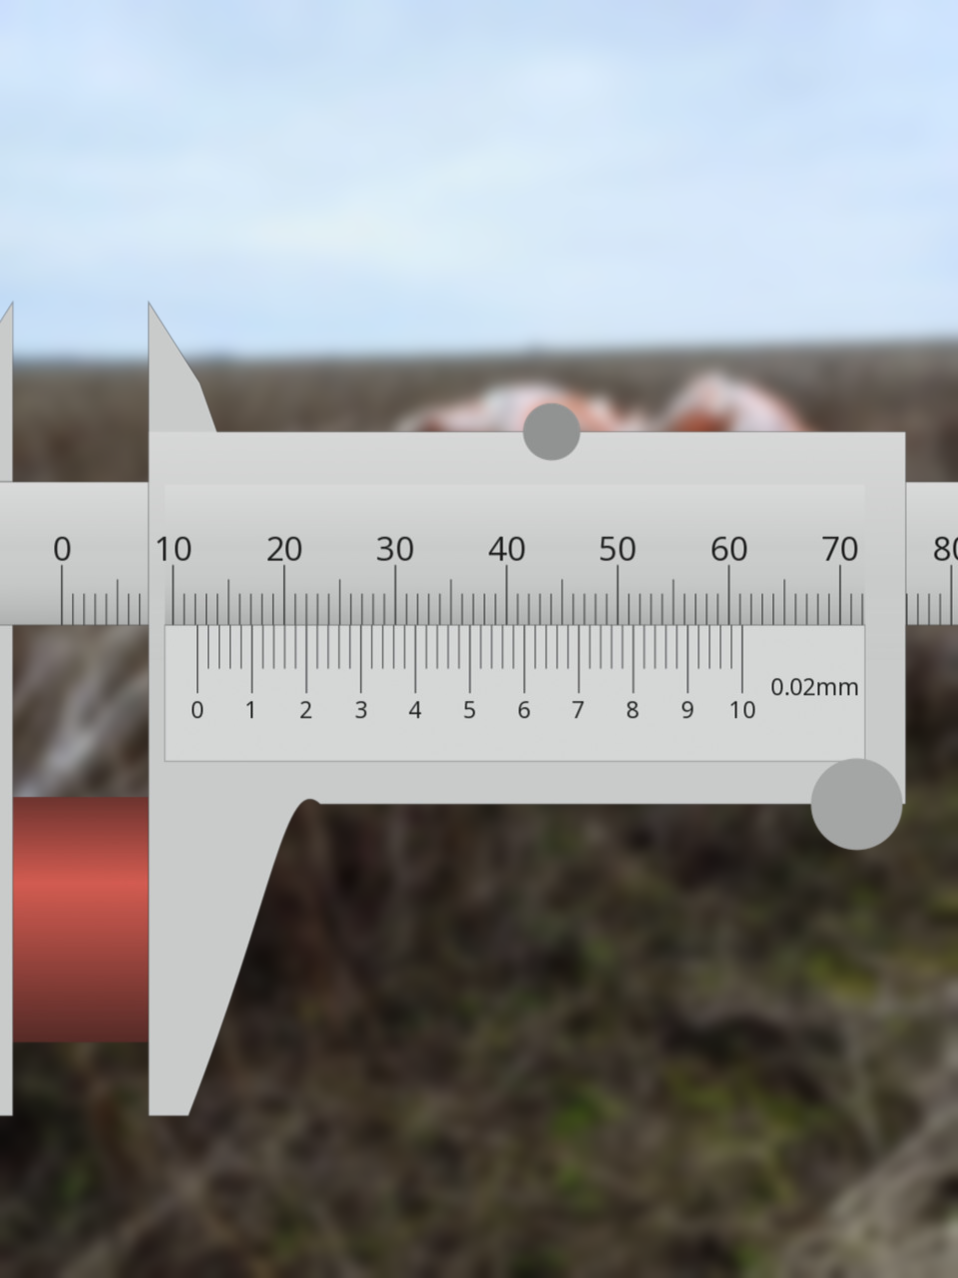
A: 12.2 mm
